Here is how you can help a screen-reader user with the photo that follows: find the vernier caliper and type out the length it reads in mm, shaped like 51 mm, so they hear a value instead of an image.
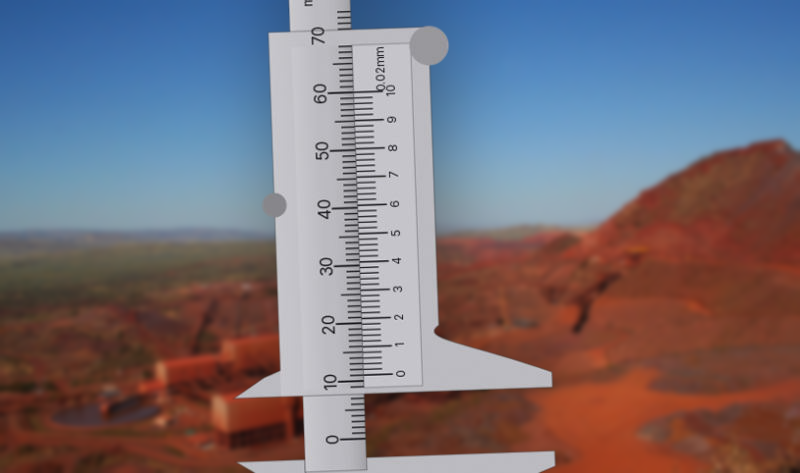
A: 11.0 mm
